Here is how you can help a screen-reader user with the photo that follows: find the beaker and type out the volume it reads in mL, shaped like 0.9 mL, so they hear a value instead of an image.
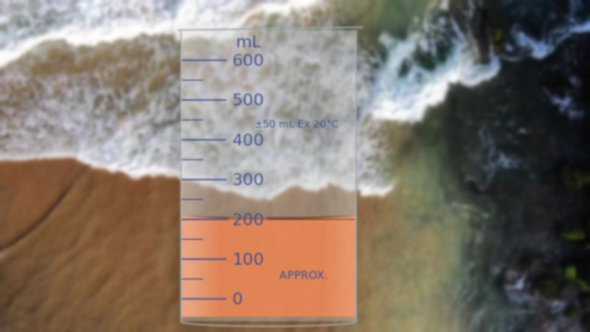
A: 200 mL
